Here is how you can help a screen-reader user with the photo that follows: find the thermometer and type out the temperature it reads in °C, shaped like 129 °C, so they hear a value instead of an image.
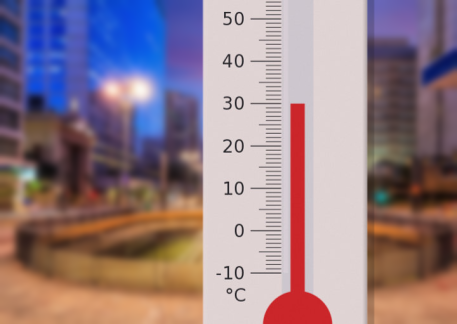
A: 30 °C
